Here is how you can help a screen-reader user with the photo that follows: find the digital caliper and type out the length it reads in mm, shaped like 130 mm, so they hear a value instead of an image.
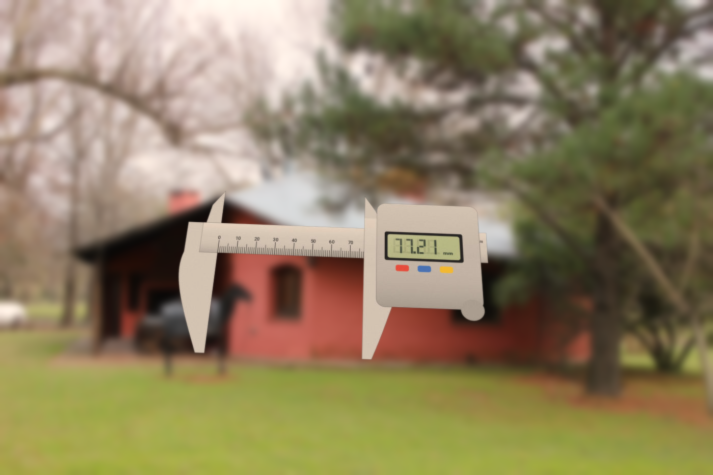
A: 77.21 mm
